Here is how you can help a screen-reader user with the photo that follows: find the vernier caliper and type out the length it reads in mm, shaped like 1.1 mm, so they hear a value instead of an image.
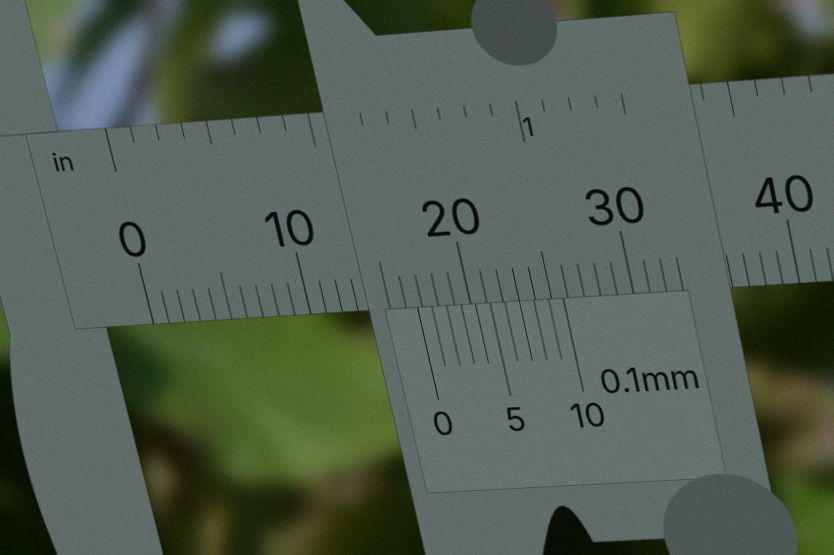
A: 16.7 mm
